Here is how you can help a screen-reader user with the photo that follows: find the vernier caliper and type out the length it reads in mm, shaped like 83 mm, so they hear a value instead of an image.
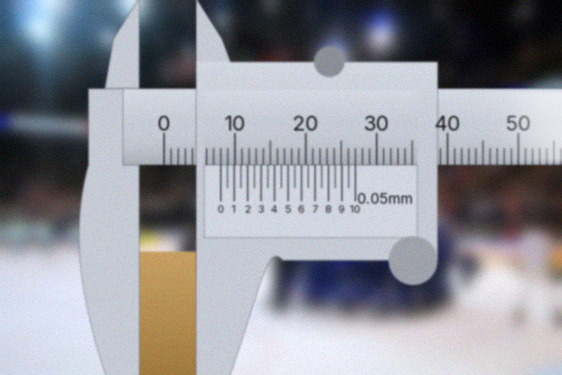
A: 8.0 mm
